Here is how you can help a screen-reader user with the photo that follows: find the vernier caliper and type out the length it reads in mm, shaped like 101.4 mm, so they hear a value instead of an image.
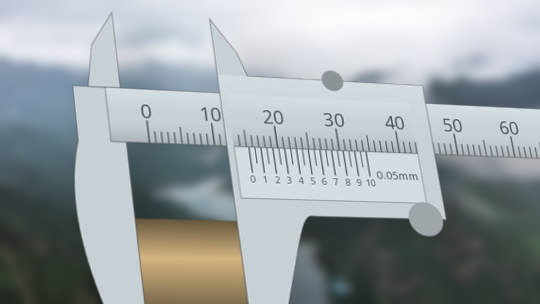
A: 15.4 mm
